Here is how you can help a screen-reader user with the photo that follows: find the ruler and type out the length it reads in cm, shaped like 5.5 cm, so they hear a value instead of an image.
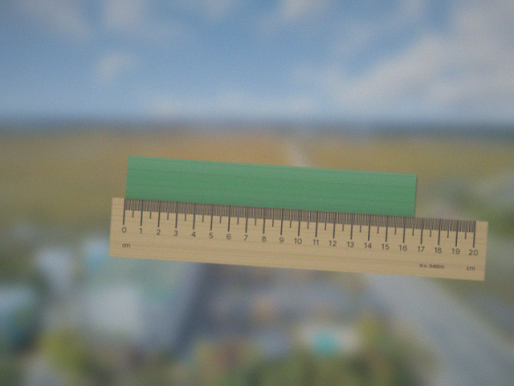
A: 16.5 cm
